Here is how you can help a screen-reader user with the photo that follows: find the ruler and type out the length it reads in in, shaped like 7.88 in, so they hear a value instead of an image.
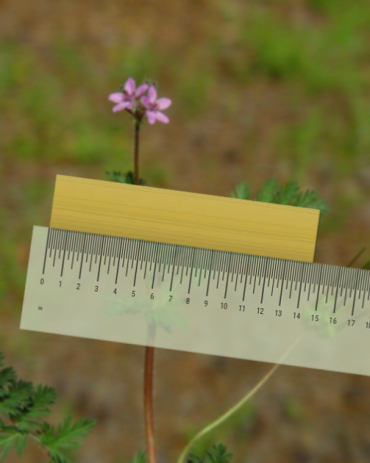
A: 14.5 in
